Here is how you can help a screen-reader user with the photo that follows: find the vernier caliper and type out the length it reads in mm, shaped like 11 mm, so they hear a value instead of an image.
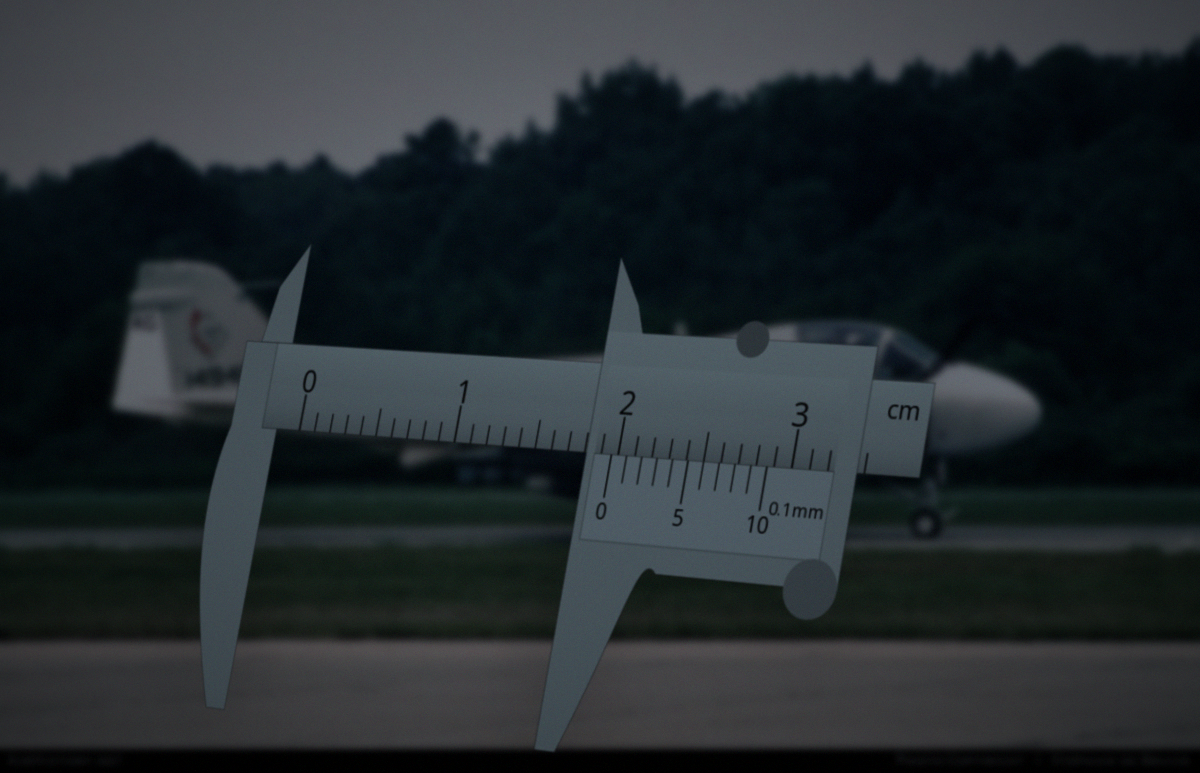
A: 19.6 mm
